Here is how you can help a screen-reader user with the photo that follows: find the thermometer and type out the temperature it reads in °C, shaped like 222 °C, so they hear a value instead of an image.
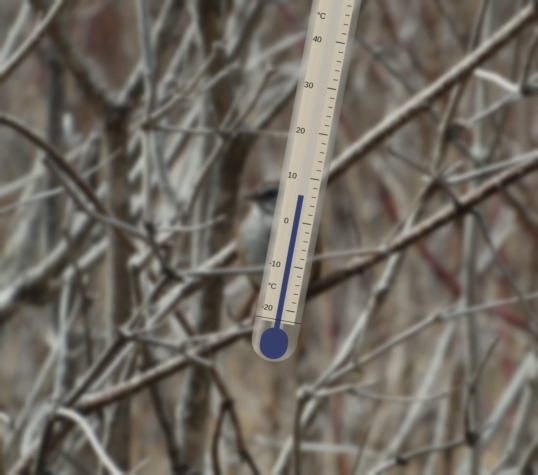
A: 6 °C
